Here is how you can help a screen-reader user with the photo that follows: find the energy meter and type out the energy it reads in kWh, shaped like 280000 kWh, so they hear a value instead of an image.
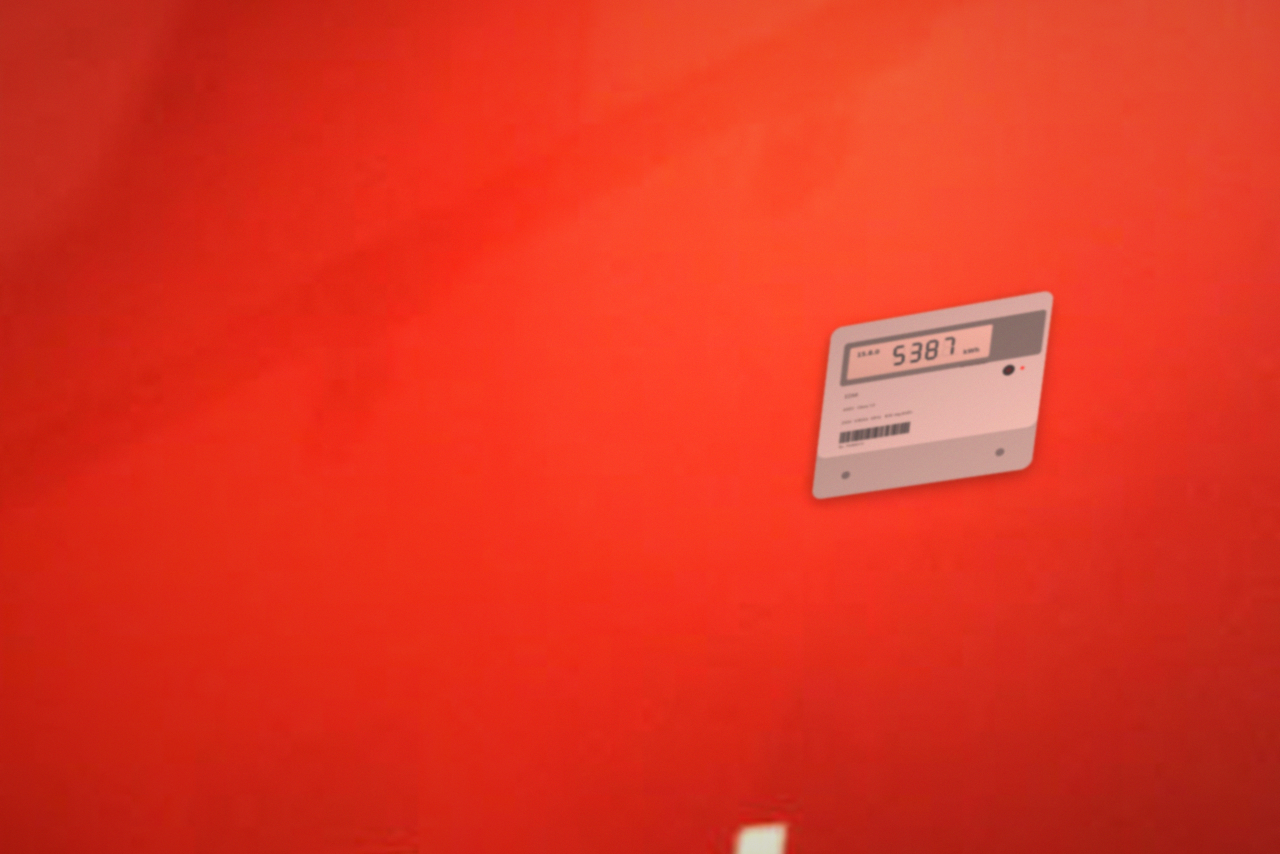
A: 5387 kWh
